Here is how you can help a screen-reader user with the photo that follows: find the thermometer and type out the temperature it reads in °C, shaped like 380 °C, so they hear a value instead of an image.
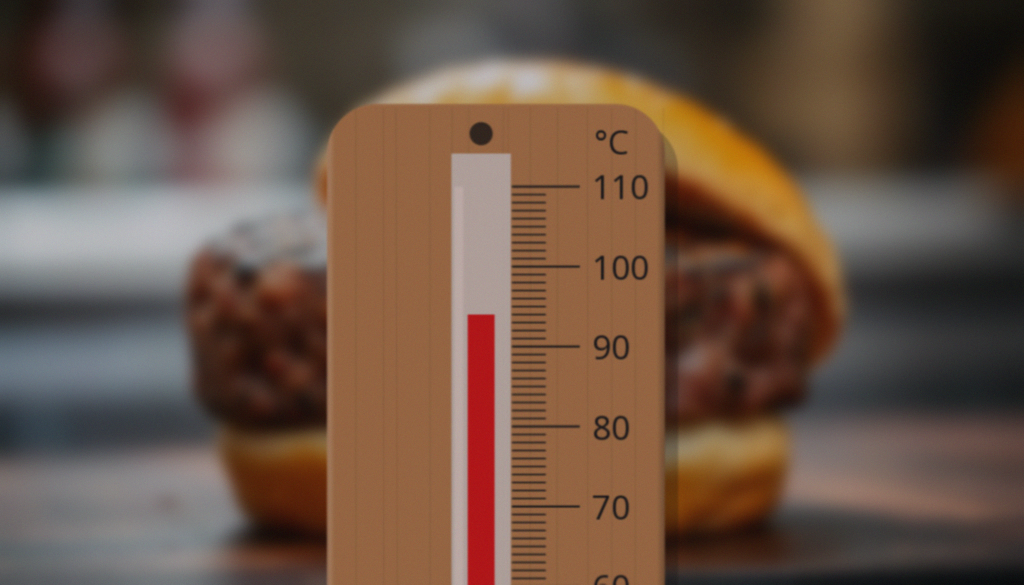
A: 94 °C
